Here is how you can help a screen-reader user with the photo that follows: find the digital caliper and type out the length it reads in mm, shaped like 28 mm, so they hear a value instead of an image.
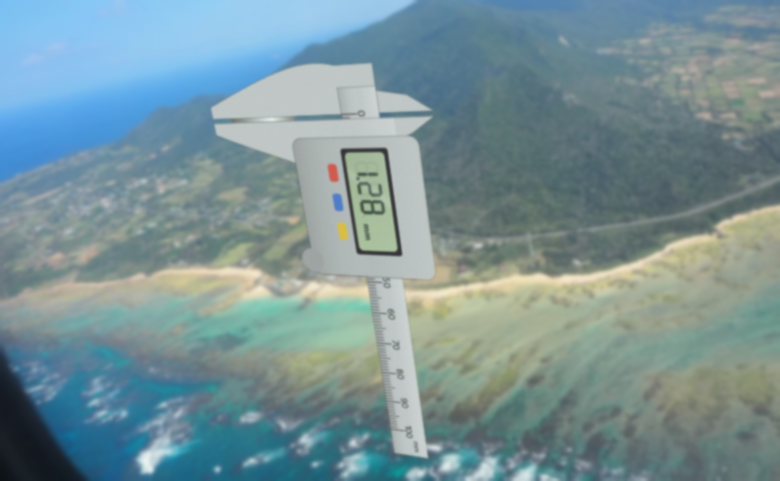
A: 1.28 mm
